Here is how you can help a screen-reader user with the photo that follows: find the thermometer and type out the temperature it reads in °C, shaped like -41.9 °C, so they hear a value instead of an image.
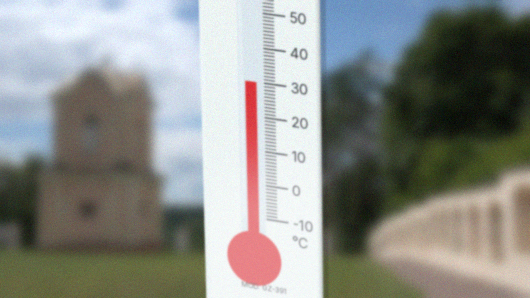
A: 30 °C
